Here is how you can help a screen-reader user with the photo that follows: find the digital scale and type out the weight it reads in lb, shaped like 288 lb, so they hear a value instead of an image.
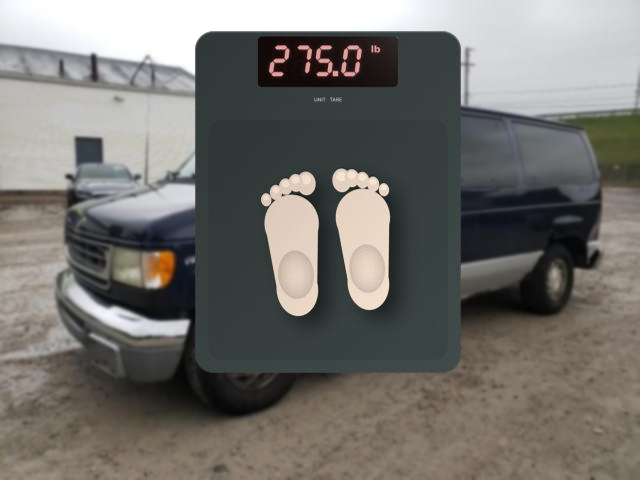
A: 275.0 lb
